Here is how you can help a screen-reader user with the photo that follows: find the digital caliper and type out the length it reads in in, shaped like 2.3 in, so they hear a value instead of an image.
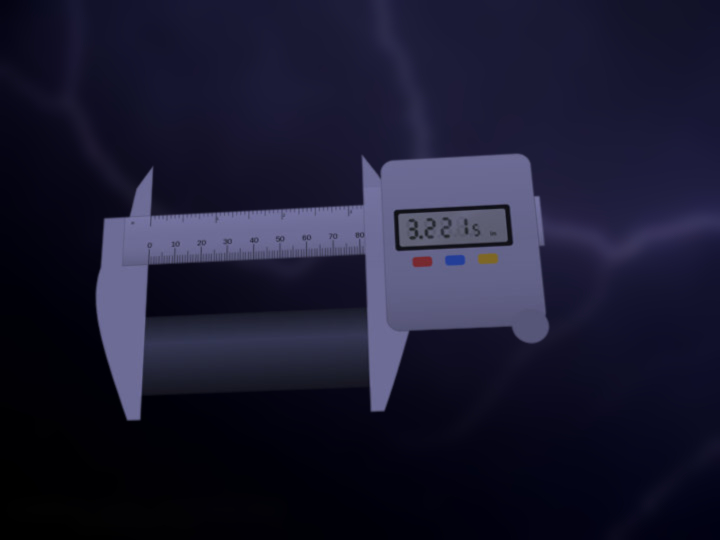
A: 3.2215 in
